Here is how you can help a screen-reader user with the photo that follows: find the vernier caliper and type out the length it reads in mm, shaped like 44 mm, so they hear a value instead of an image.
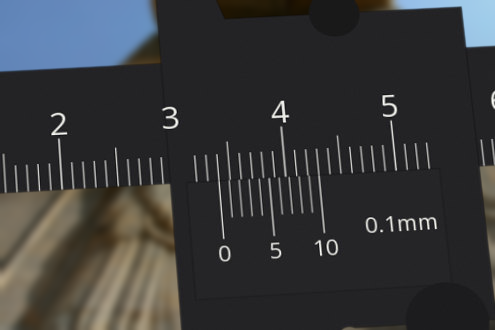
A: 34.0 mm
